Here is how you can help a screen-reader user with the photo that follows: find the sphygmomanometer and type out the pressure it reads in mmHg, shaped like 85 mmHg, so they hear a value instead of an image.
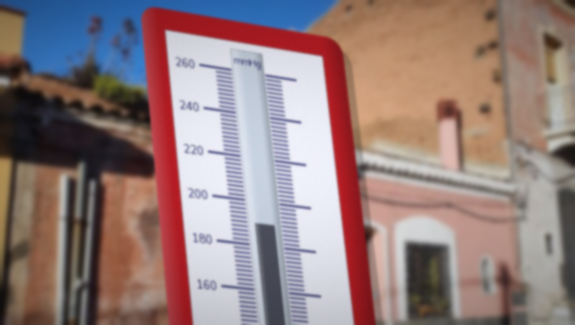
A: 190 mmHg
